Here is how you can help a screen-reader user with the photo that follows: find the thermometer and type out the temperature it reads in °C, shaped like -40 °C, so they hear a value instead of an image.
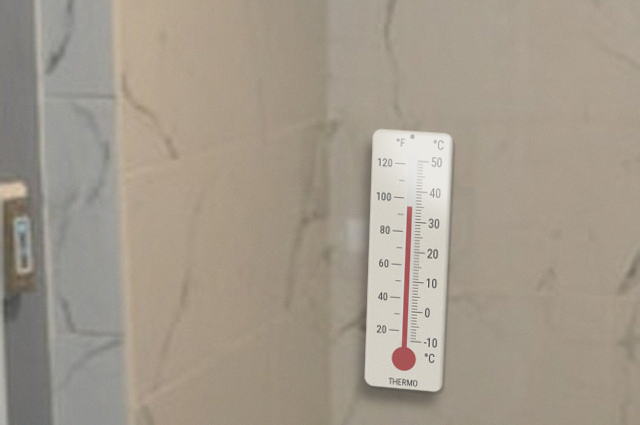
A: 35 °C
